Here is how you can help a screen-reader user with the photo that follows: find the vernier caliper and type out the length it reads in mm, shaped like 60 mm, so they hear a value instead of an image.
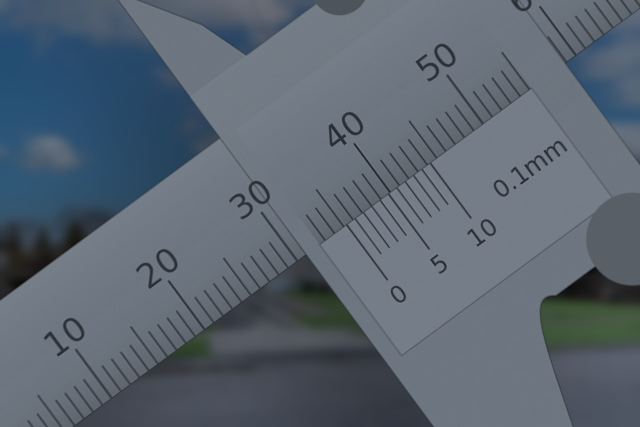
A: 35.3 mm
